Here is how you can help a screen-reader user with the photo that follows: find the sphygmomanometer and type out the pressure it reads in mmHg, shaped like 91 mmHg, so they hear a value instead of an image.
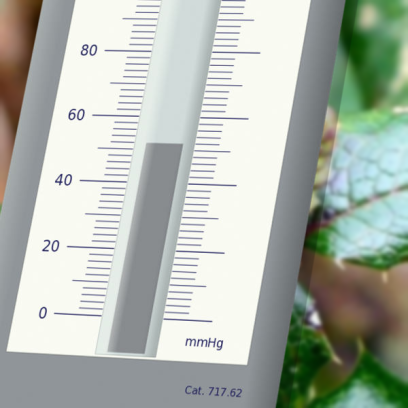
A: 52 mmHg
